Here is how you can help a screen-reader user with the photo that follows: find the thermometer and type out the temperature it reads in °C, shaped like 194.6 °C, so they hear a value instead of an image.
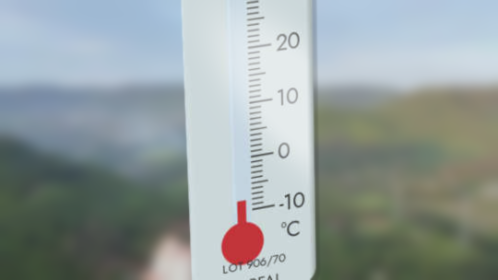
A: -8 °C
